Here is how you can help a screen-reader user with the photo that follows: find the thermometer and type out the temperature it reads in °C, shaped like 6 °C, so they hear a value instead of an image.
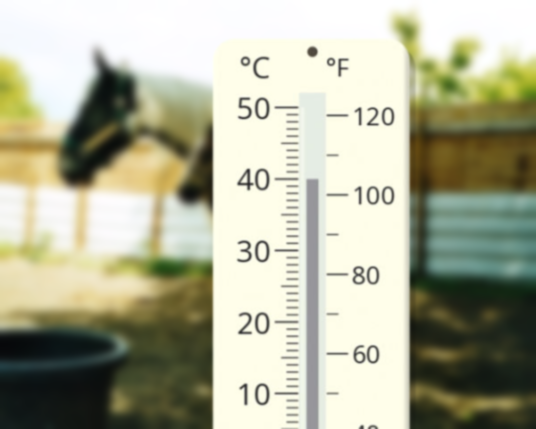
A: 40 °C
